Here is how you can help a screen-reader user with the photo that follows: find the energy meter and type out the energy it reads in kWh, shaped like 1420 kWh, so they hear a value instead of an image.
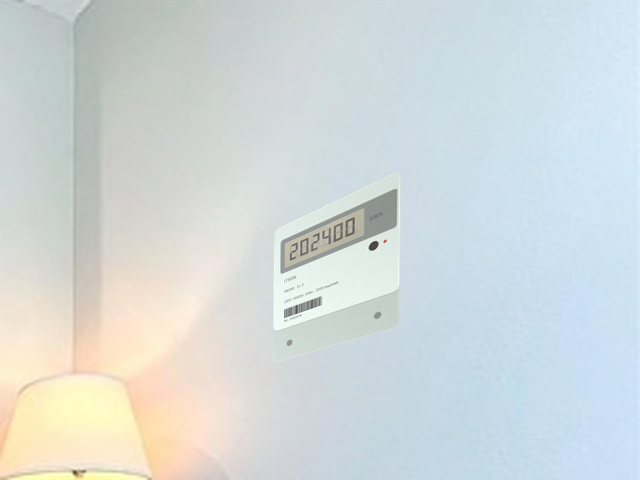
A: 202400 kWh
